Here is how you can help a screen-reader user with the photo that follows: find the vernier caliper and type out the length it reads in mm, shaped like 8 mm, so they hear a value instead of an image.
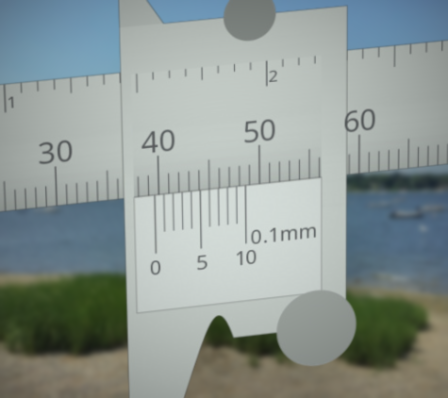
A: 39.6 mm
